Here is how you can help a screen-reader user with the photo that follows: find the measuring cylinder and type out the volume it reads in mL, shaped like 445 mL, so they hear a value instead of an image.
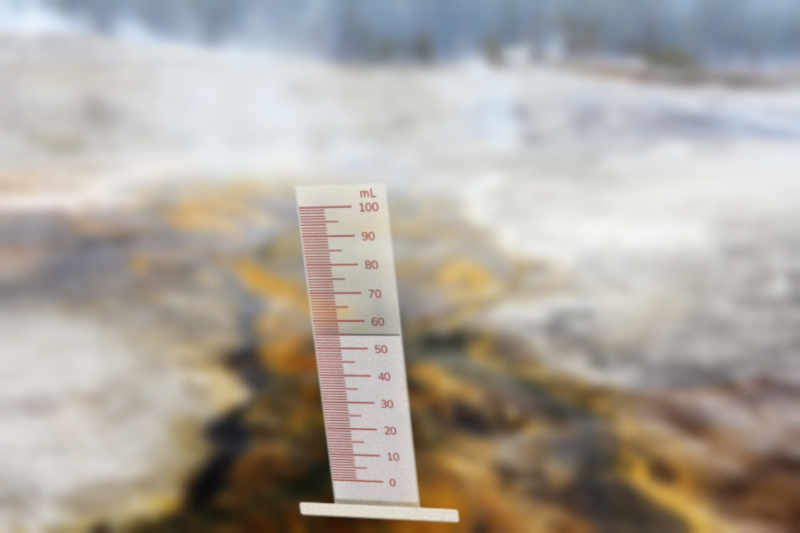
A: 55 mL
